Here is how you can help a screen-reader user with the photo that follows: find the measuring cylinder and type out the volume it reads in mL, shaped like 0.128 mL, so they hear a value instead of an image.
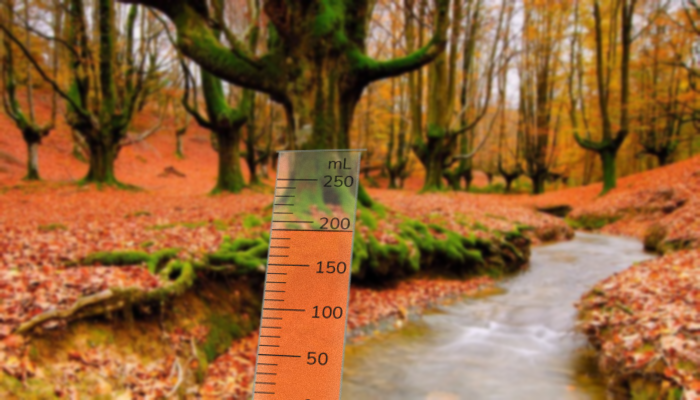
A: 190 mL
